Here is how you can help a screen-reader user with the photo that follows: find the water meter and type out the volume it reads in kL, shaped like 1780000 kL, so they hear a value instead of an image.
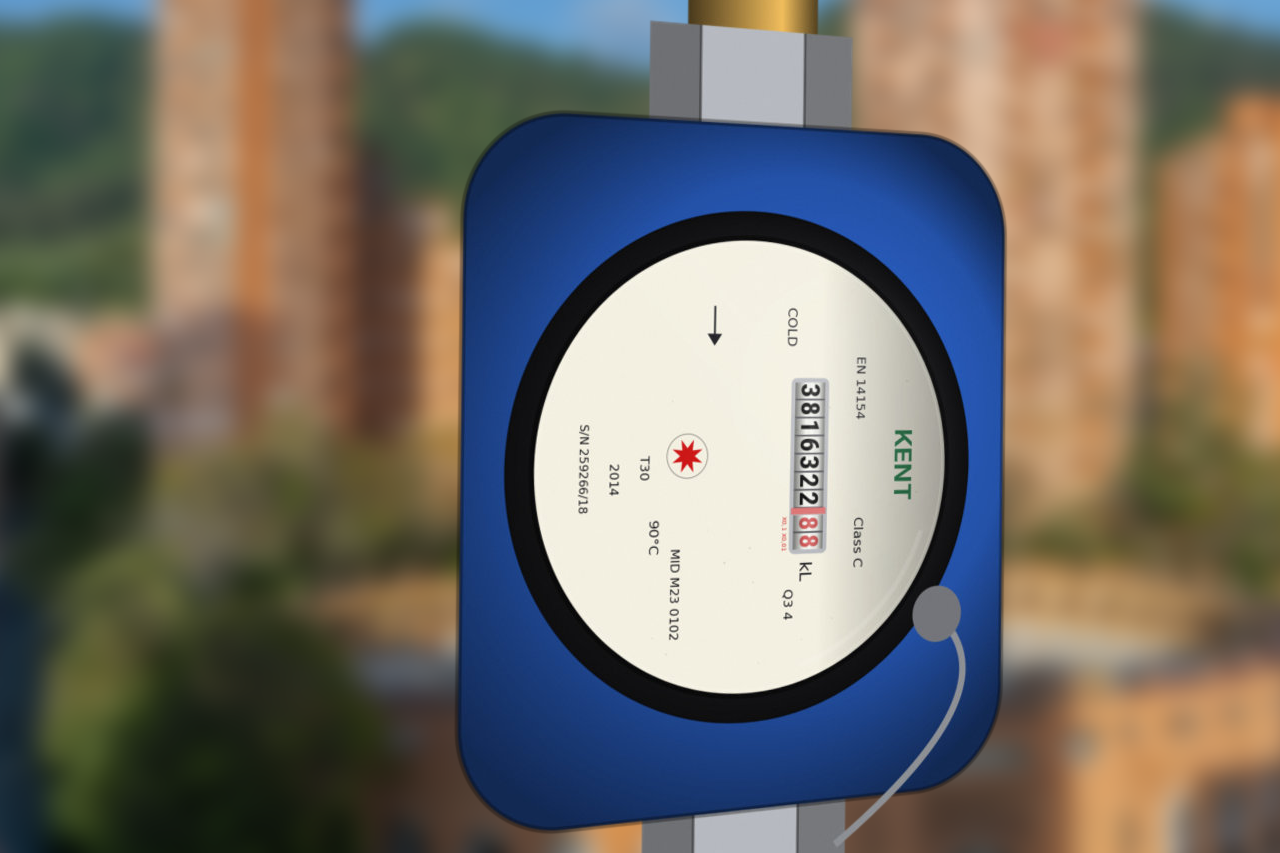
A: 3816322.88 kL
